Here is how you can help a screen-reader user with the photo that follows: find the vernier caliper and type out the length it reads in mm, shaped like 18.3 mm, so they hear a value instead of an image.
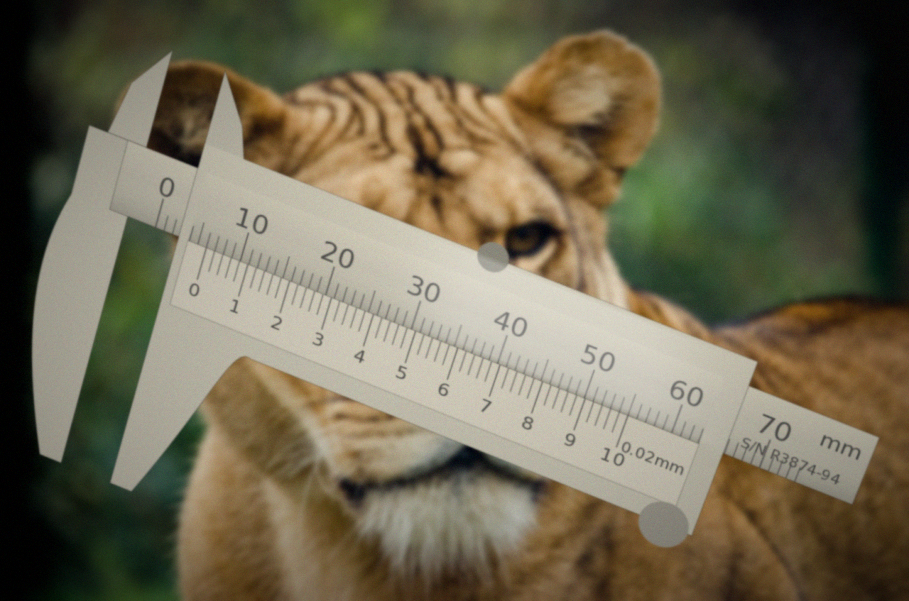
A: 6.0 mm
